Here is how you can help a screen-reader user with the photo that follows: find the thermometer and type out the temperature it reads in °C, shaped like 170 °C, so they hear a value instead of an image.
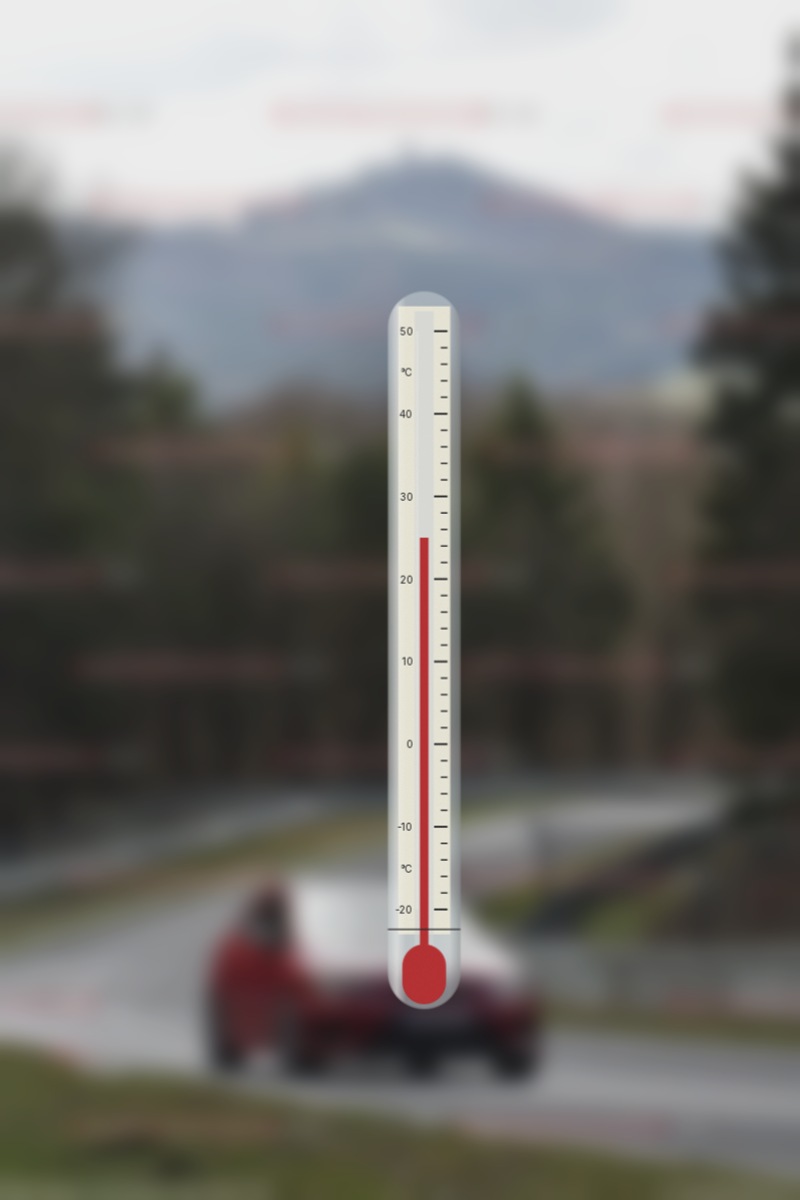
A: 25 °C
